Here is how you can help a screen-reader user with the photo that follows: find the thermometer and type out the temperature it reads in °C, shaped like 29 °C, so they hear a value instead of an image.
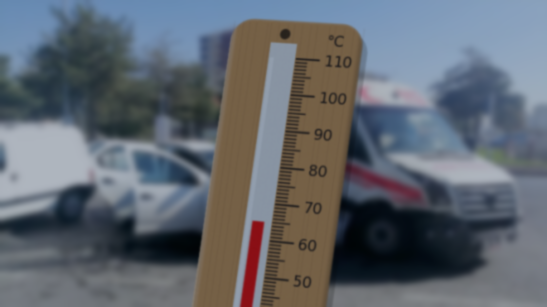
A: 65 °C
